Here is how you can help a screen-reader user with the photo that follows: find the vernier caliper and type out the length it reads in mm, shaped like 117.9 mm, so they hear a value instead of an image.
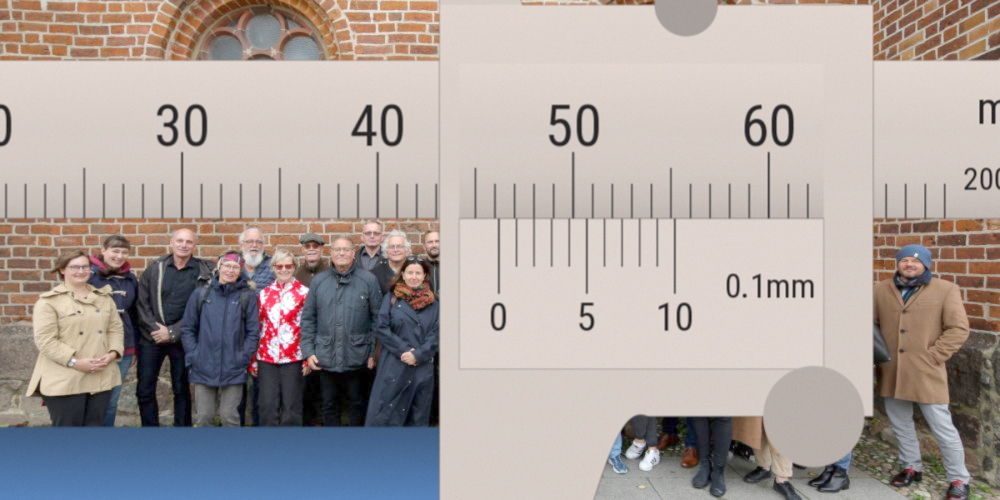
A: 46.2 mm
